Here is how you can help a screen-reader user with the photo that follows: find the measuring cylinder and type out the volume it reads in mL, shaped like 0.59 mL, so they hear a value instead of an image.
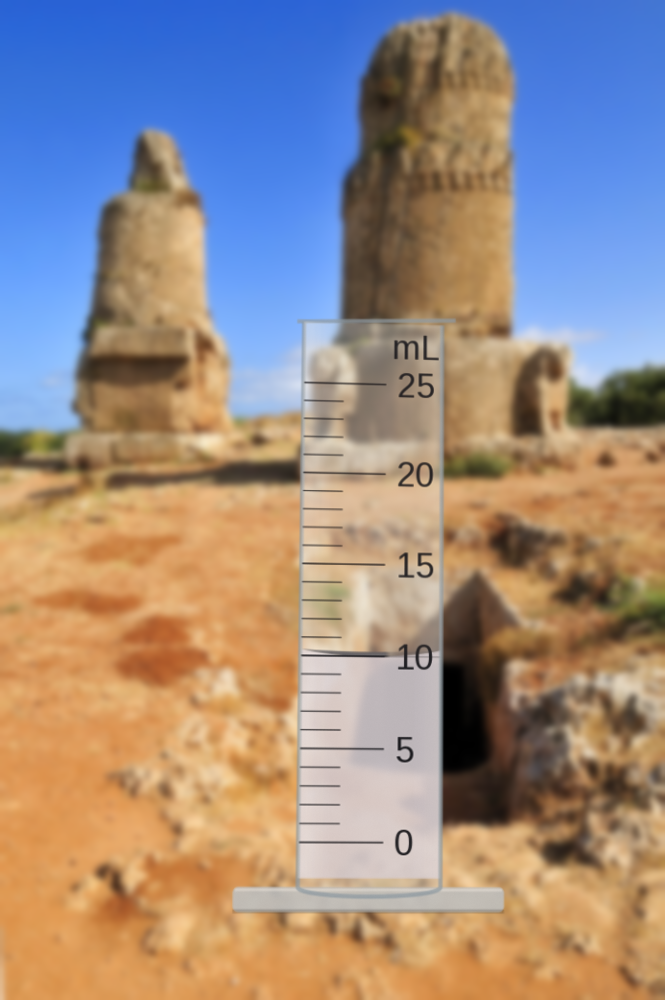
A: 10 mL
